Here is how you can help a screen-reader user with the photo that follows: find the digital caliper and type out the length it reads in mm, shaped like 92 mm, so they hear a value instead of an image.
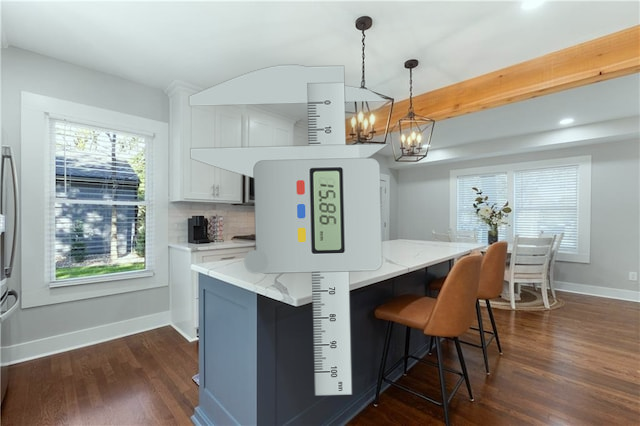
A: 15.86 mm
